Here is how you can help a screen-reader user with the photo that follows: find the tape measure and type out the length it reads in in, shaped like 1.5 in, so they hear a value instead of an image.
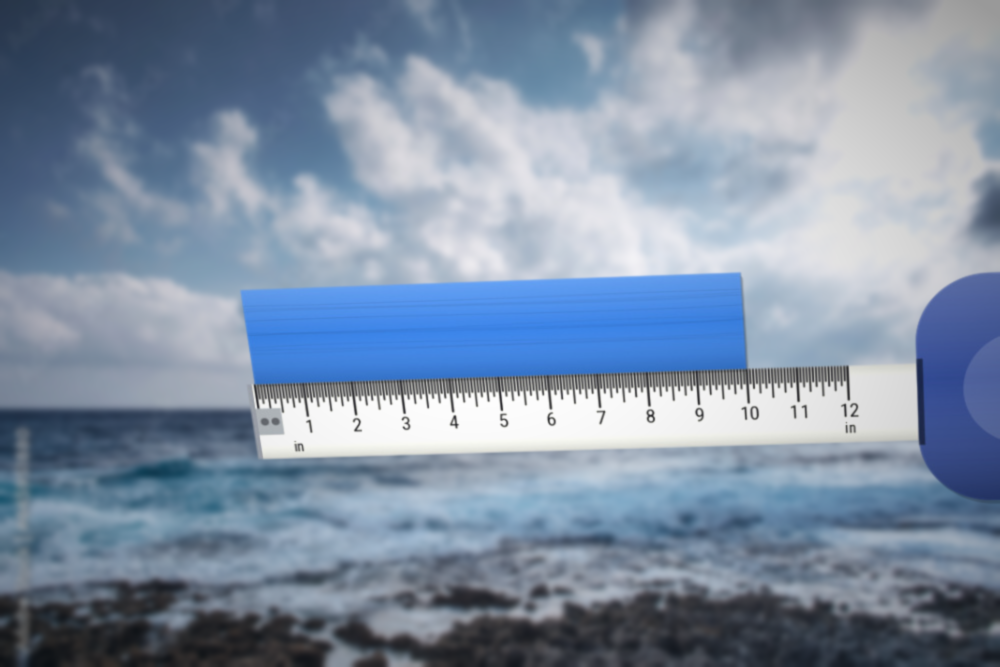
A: 10 in
